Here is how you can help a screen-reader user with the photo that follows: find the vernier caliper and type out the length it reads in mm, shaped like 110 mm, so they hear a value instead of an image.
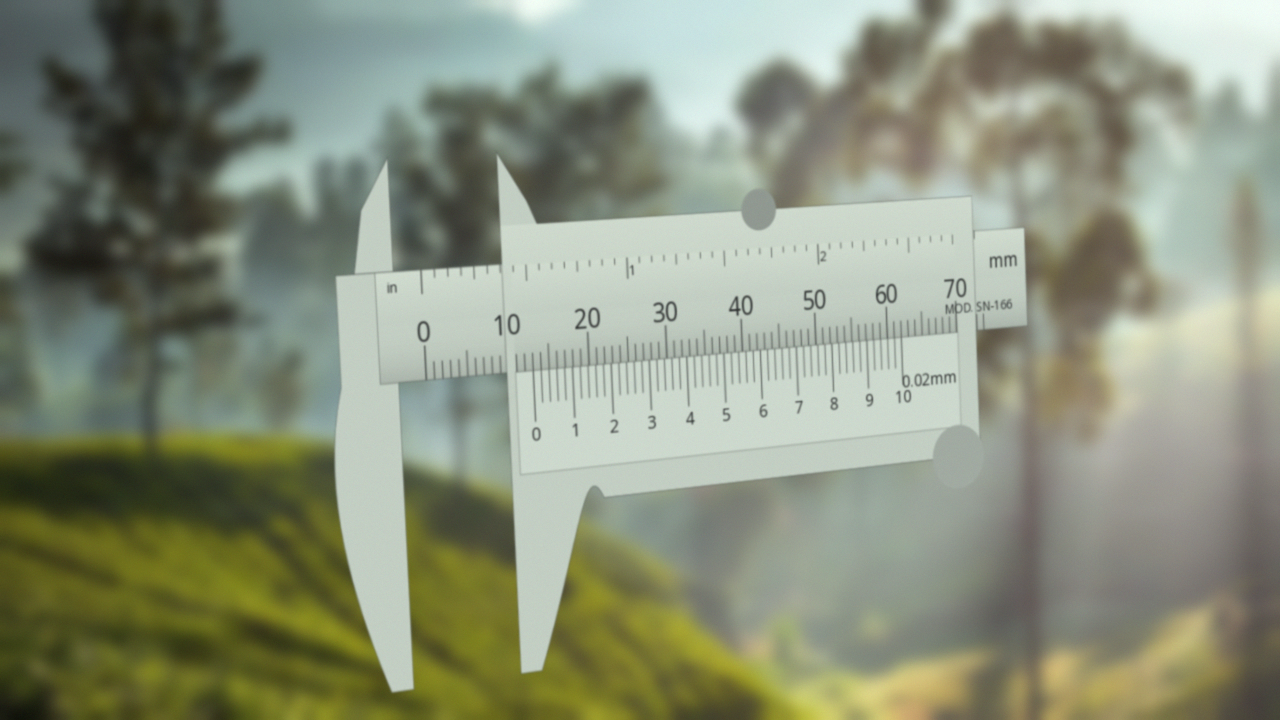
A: 13.0 mm
